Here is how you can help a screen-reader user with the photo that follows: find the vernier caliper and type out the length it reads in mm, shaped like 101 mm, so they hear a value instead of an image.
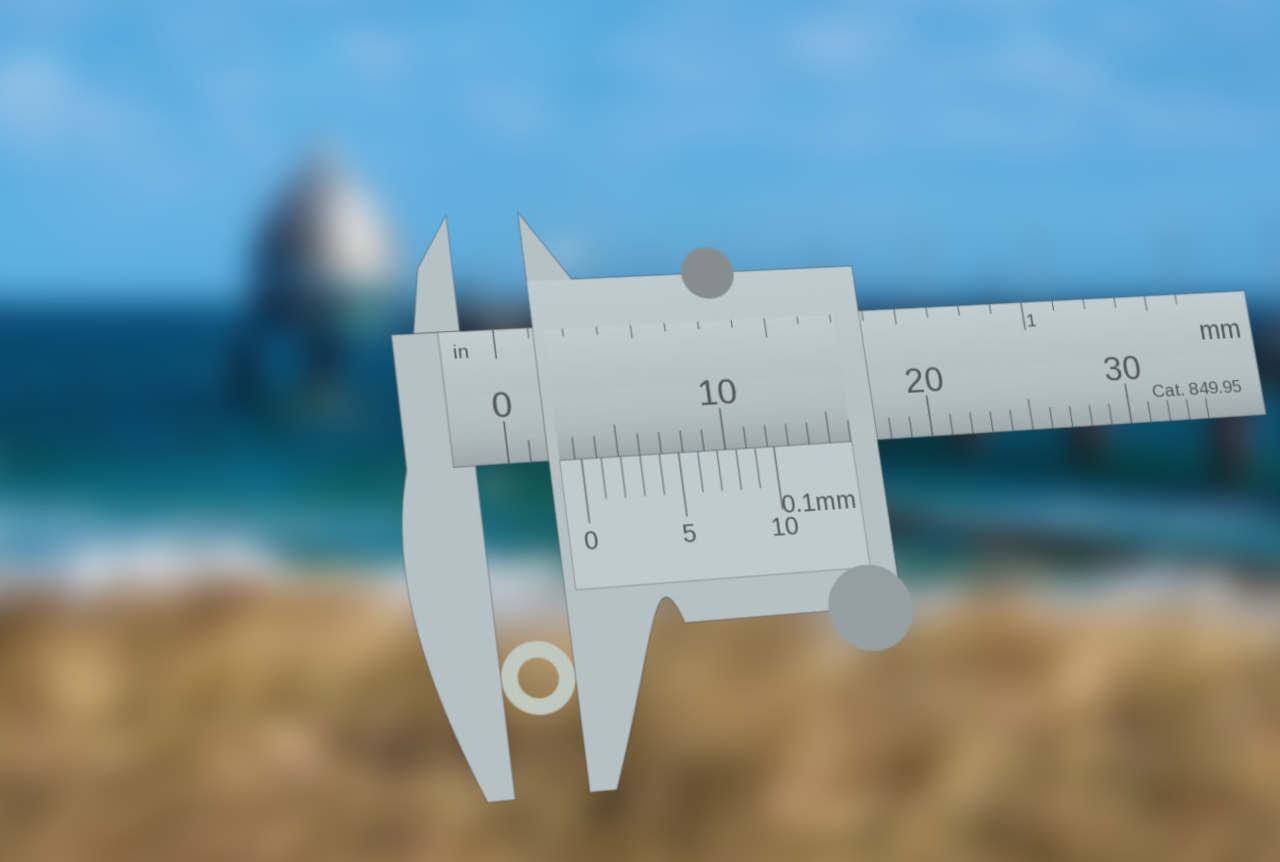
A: 3.3 mm
